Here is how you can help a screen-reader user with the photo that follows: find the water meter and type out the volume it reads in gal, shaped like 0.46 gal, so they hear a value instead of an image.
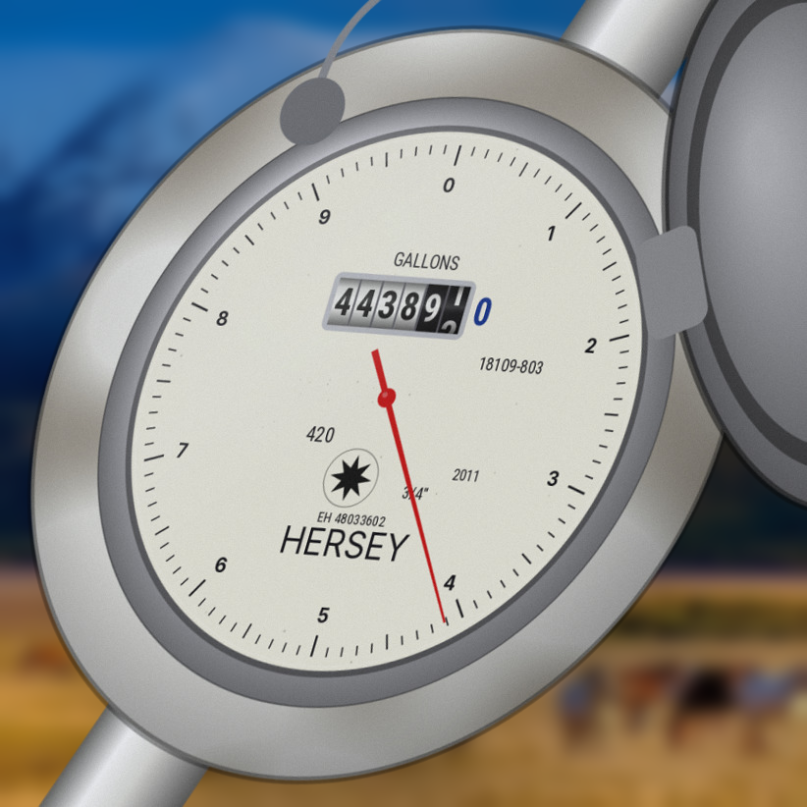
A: 4438914.1 gal
